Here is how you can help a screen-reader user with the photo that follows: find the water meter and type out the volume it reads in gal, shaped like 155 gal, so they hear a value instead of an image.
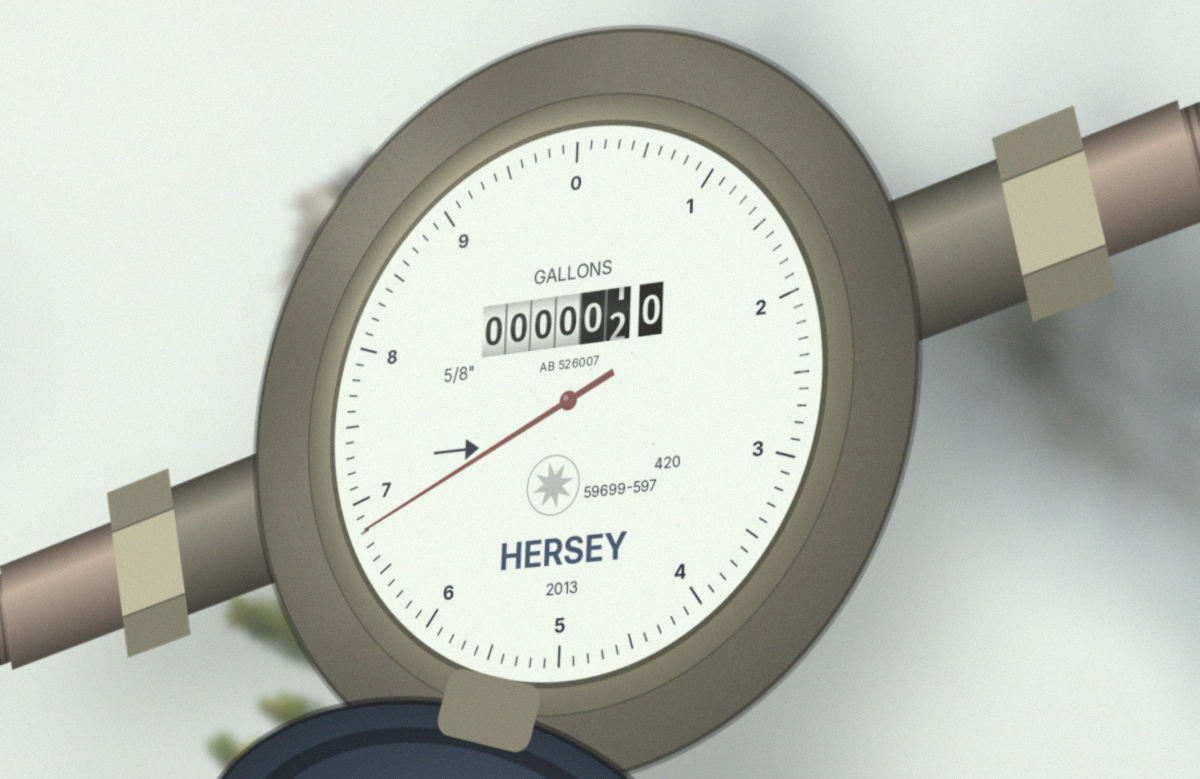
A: 16.8 gal
